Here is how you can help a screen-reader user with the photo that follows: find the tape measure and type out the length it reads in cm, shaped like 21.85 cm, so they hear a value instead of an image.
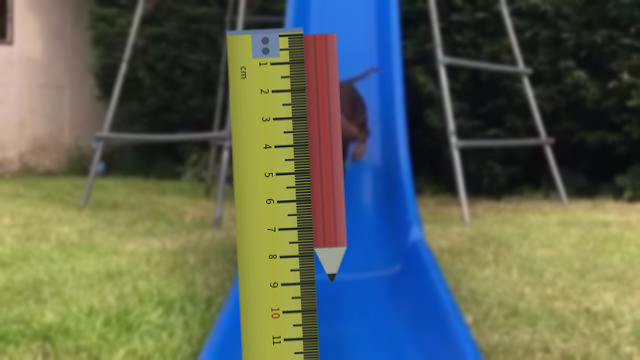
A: 9 cm
